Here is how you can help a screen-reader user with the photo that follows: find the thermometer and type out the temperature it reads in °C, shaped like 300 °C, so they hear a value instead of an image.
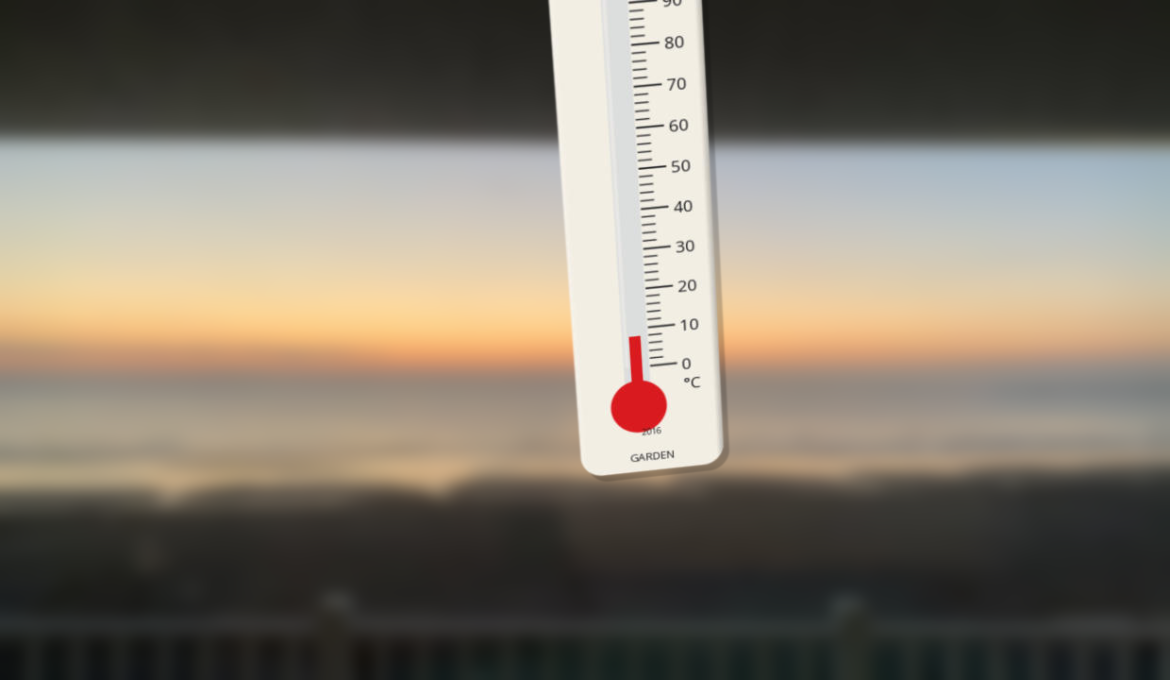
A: 8 °C
